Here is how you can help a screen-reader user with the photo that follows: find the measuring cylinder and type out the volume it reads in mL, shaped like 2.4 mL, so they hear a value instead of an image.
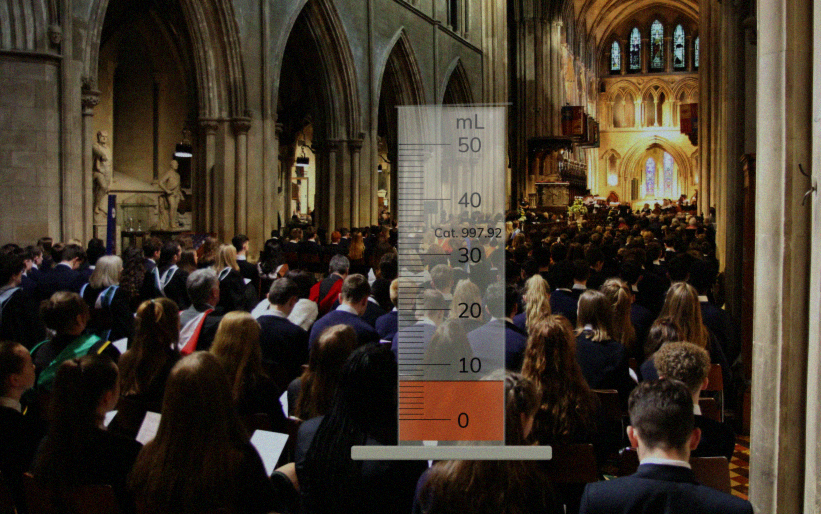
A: 7 mL
